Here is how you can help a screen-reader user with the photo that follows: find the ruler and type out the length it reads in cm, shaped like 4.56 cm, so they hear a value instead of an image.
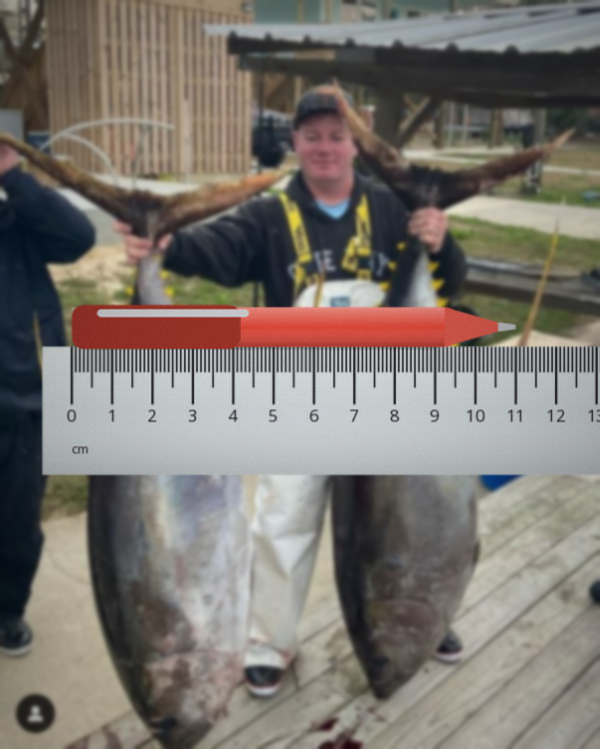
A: 11 cm
